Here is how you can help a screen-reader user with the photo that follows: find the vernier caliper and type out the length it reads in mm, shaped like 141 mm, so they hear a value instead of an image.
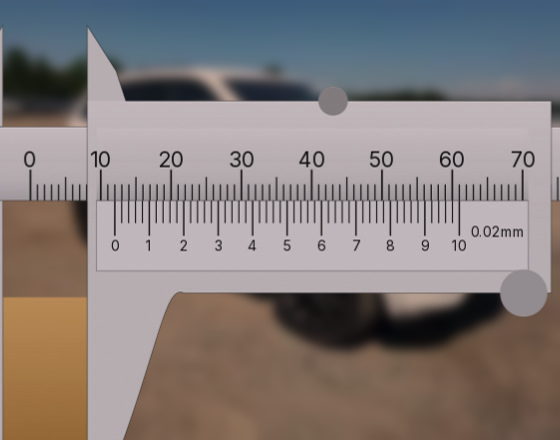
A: 12.0 mm
